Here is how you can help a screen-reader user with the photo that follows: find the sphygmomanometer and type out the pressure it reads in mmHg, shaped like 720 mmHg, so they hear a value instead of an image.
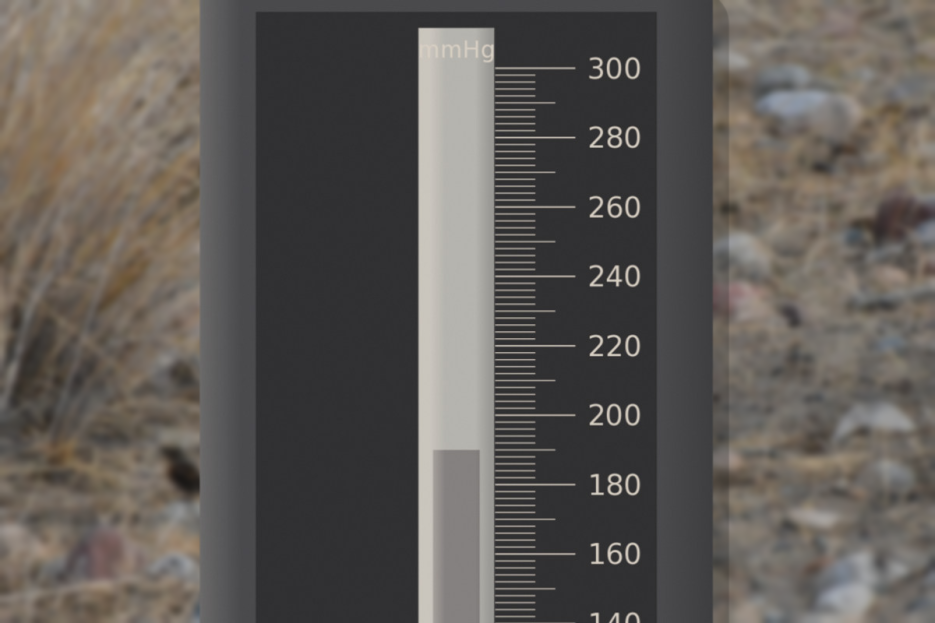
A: 190 mmHg
